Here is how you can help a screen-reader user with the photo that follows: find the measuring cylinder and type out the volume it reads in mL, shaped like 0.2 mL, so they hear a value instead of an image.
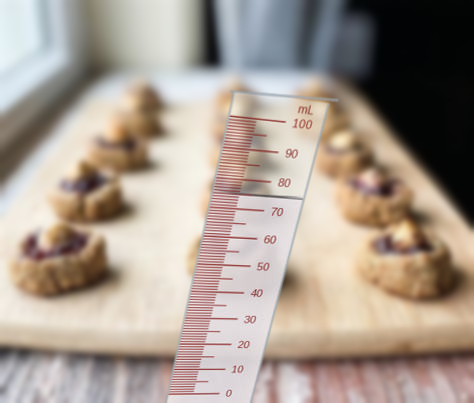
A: 75 mL
